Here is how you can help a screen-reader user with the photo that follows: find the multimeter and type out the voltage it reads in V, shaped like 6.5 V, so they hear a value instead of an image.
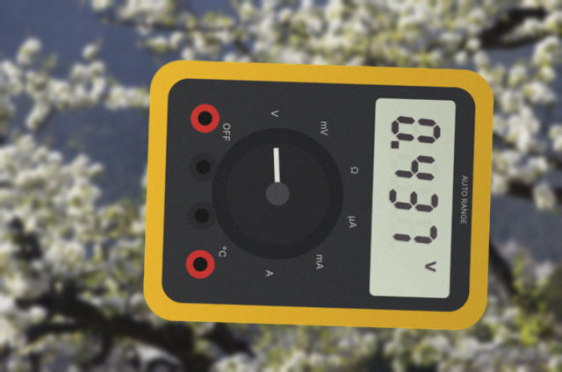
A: 0.437 V
